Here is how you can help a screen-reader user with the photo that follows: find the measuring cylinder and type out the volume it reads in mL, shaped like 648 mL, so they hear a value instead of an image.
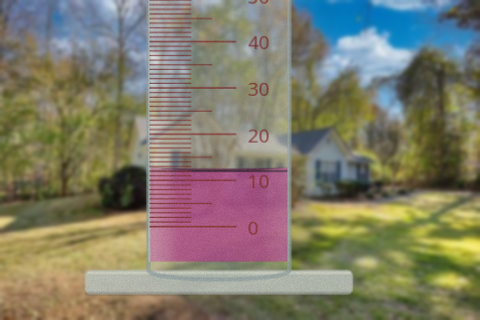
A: 12 mL
